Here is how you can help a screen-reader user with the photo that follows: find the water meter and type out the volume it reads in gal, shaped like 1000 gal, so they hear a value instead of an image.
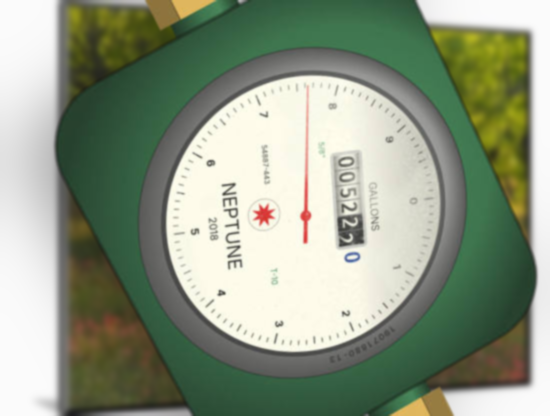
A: 52217.6 gal
